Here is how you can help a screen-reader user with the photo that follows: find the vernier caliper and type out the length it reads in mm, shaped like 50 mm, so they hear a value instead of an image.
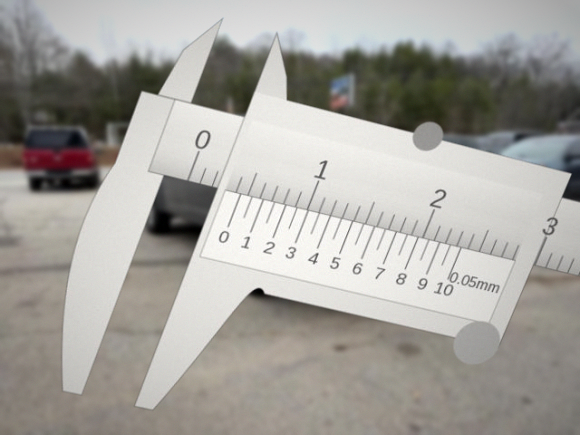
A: 4.4 mm
